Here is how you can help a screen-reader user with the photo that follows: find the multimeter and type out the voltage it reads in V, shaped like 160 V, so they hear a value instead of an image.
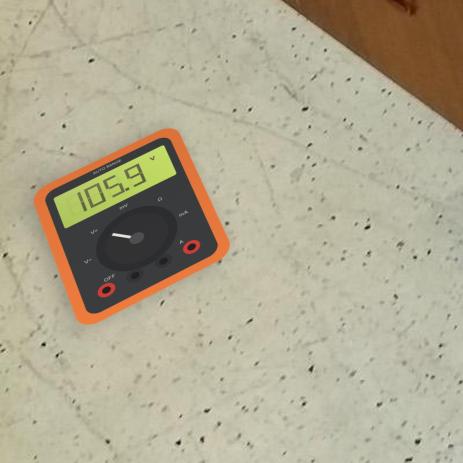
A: 105.9 V
